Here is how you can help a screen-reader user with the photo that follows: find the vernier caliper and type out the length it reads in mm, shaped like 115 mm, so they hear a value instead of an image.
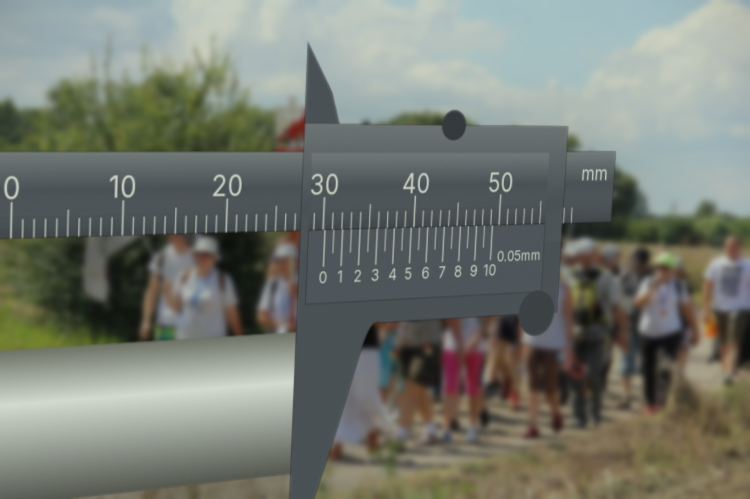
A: 30.2 mm
